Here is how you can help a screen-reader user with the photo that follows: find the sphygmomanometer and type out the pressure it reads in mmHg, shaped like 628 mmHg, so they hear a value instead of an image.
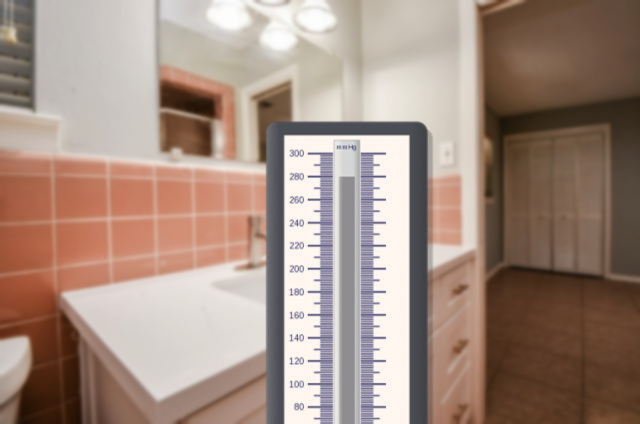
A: 280 mmHg
